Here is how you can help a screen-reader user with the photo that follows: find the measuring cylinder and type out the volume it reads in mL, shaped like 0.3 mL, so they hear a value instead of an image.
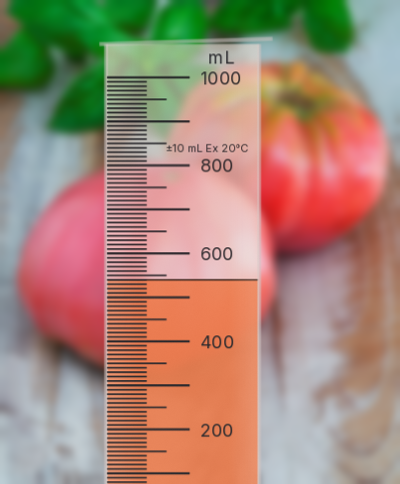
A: 540 mL
